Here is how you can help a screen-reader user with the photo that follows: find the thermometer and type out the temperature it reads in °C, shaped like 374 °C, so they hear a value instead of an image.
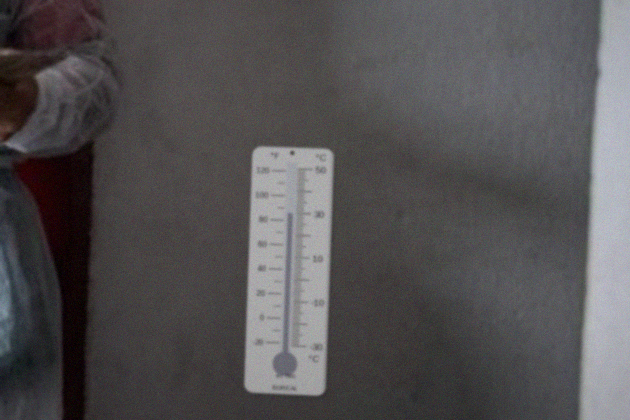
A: 30 °C
